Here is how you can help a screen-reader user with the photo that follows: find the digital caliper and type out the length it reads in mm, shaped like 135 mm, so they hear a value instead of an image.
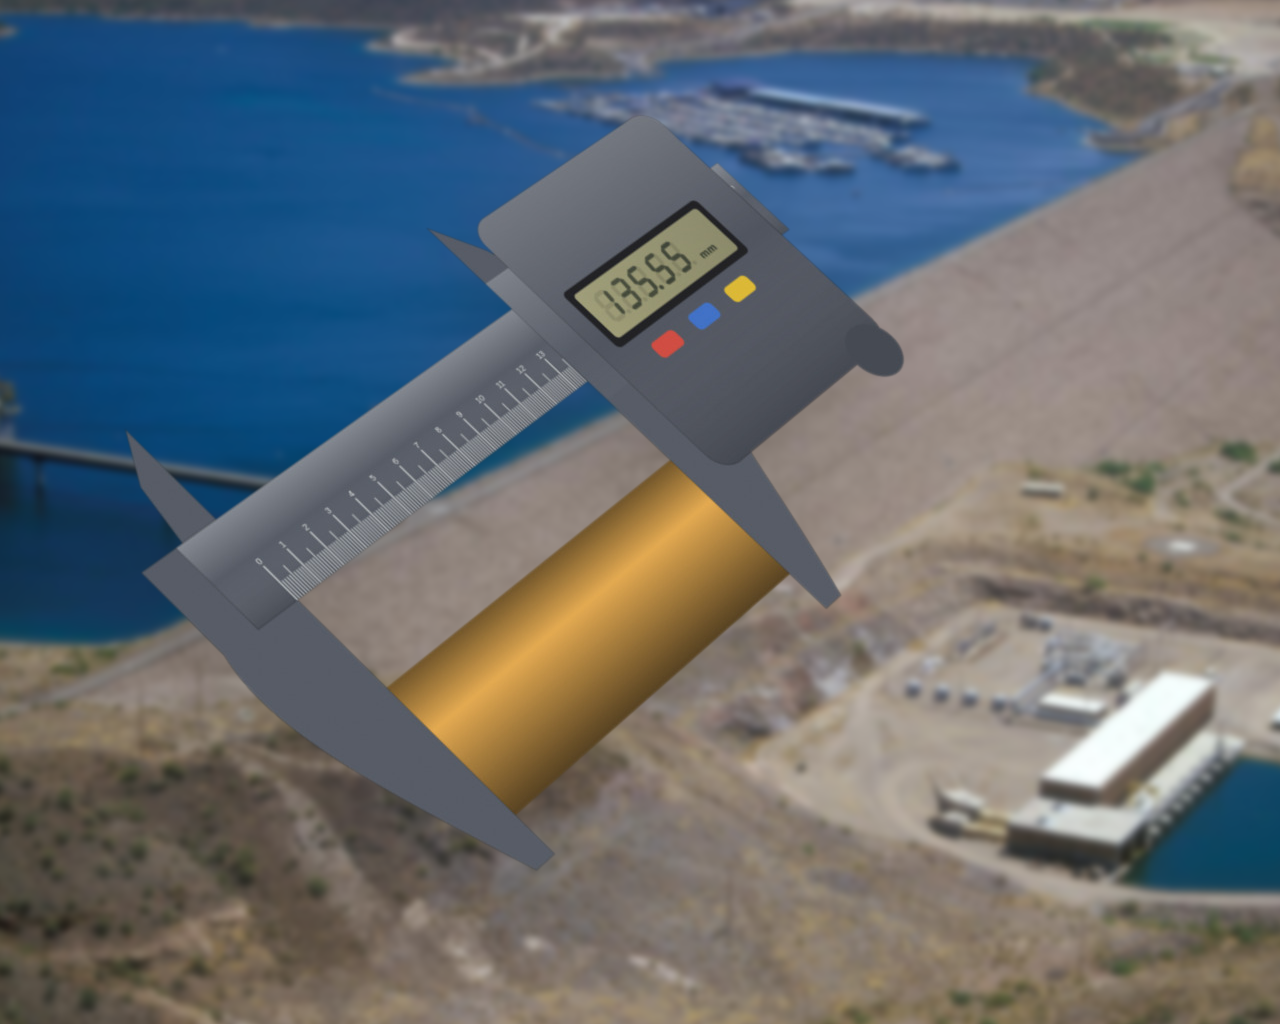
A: 135.55 mm
